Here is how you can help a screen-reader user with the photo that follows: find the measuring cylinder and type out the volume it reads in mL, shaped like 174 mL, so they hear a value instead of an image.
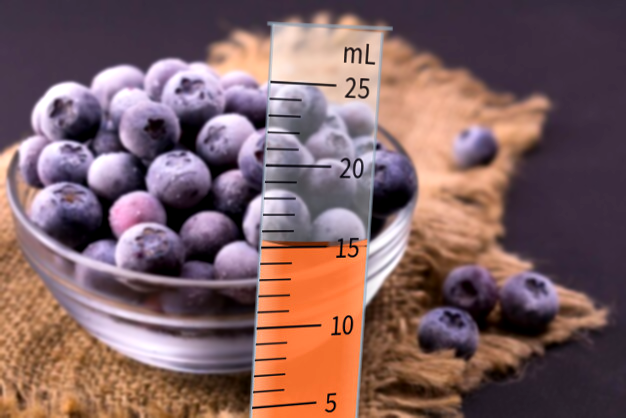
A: 15 mL
